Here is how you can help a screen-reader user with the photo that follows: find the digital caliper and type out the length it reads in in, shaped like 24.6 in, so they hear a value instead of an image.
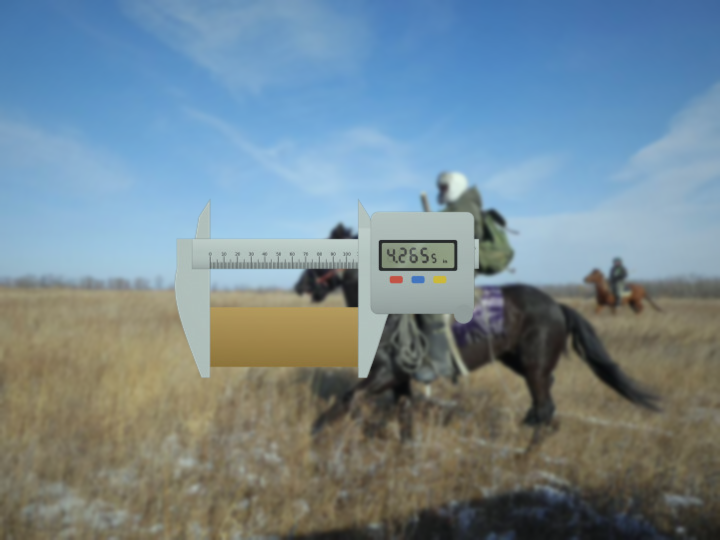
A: 4.2655 in
